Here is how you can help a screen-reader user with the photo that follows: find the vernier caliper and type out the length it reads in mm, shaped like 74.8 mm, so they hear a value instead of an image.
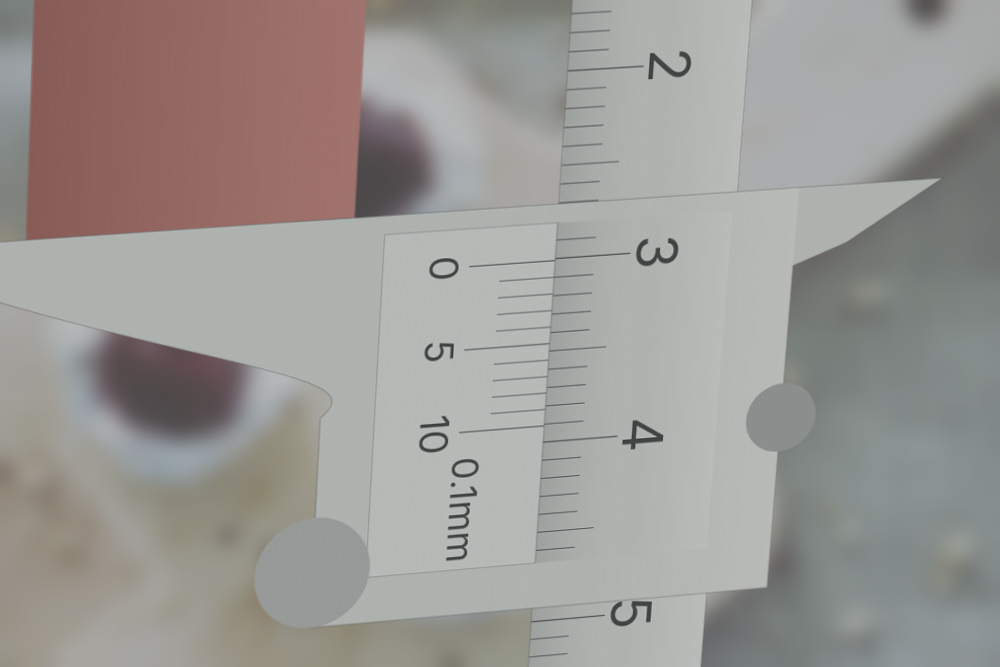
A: 30.1 mm
